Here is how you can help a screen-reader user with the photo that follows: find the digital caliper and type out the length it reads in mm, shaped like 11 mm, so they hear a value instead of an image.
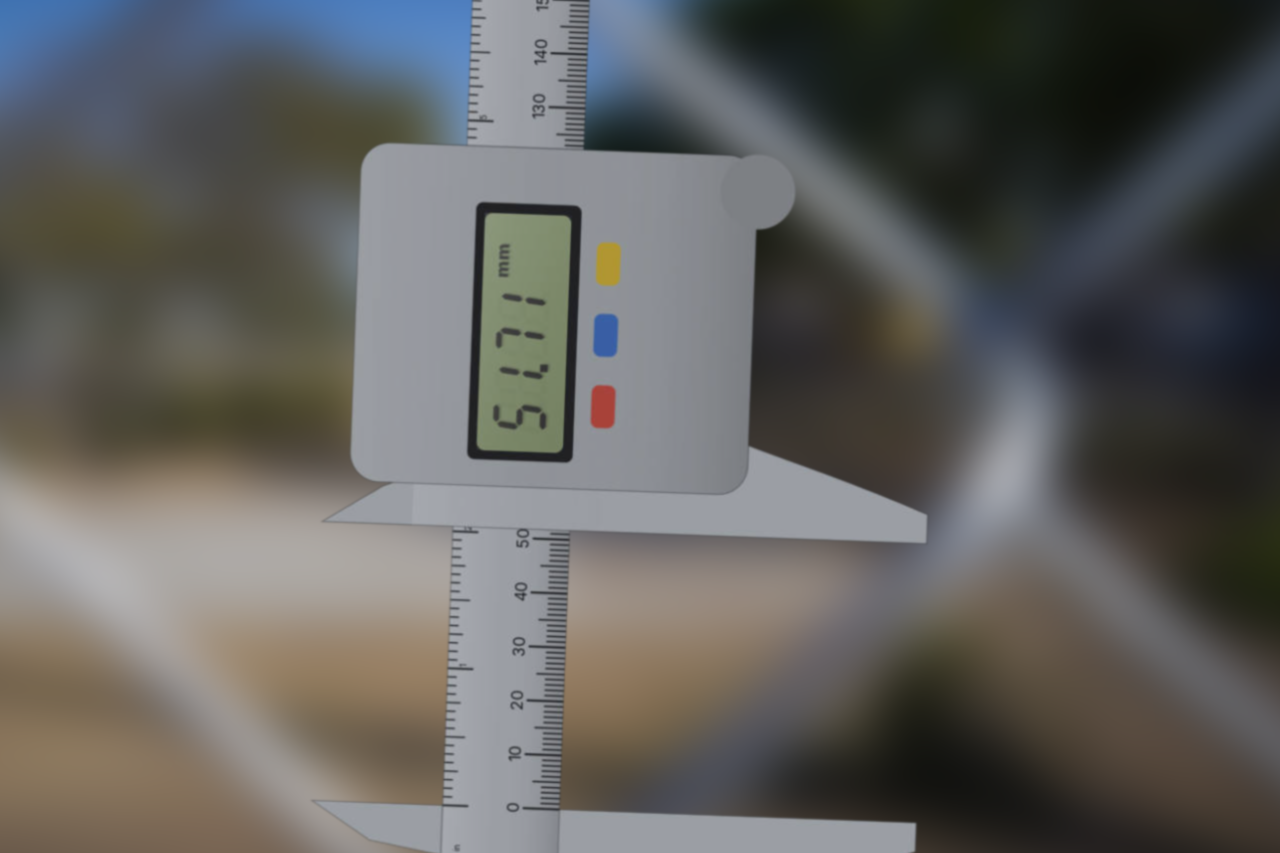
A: 51.71 mm
